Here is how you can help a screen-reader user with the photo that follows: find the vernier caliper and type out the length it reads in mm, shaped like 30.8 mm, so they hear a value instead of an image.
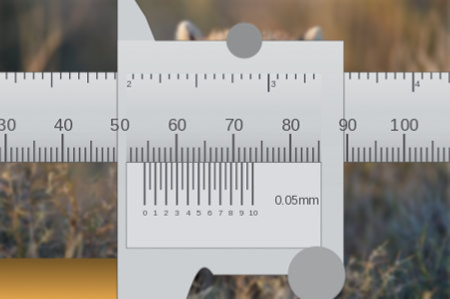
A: 54.4 mm
